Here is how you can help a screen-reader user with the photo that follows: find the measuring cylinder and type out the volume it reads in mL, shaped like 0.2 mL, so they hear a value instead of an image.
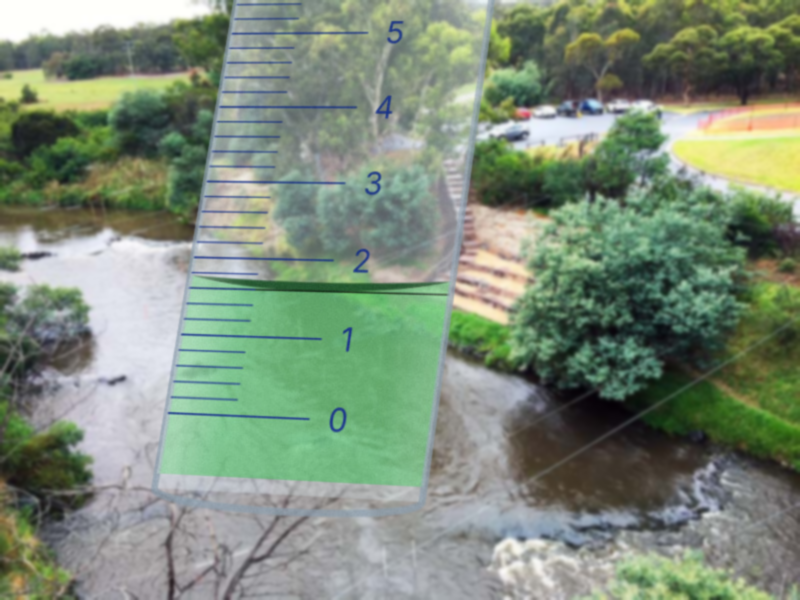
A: 1.6 mL
